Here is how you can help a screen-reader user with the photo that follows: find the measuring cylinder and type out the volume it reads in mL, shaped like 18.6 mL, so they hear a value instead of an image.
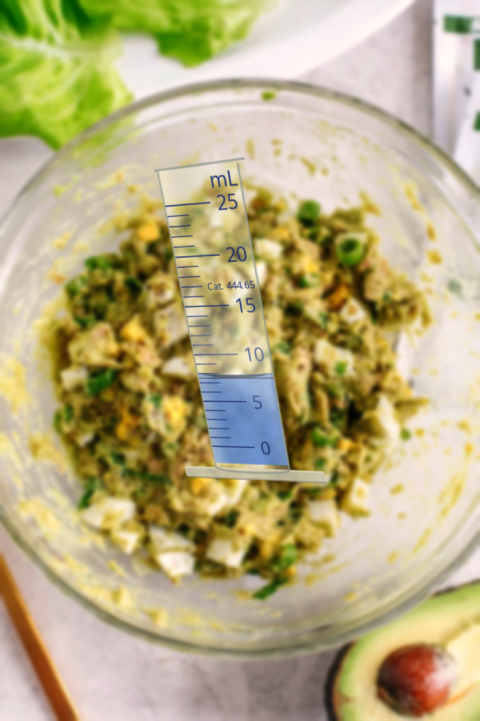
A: 7.5 mL
